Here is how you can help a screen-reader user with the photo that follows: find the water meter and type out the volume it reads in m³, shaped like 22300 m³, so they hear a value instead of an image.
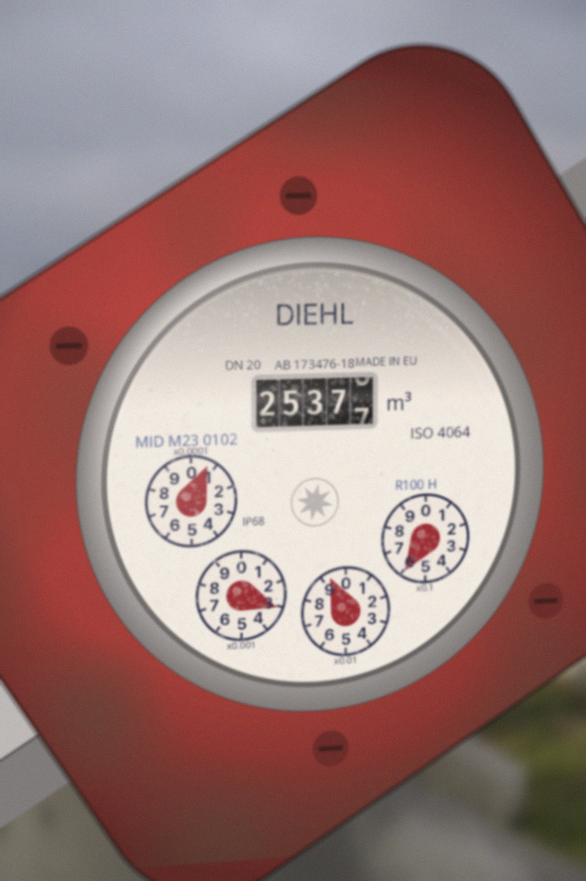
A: 25376.5930 m³
